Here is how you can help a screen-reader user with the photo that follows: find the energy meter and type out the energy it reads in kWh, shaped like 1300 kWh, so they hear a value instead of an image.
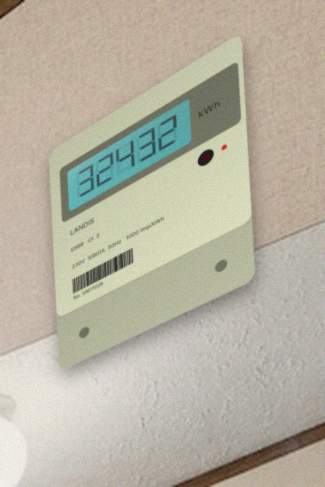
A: 32432 kWh
